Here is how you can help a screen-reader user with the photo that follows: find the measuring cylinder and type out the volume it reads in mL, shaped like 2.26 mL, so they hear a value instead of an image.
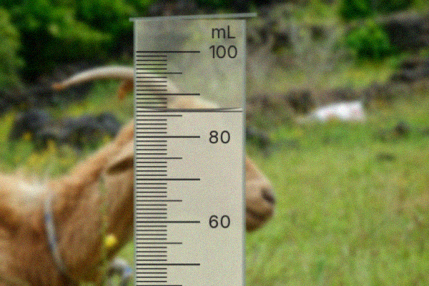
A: 86 mL
